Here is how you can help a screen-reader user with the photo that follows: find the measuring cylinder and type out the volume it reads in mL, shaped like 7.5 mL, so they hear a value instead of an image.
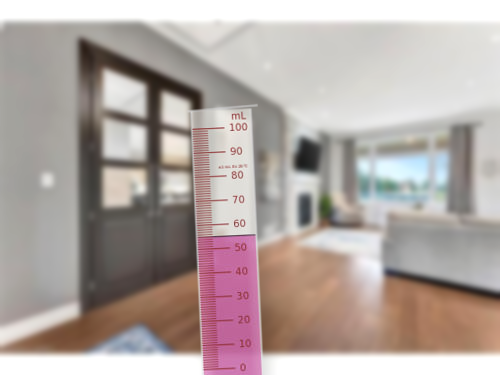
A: 55 mL
